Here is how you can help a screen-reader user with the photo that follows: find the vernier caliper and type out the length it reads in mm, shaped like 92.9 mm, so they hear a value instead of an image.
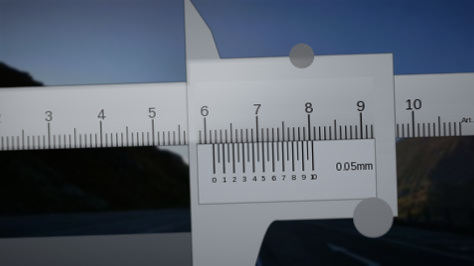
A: 61.5 mm
